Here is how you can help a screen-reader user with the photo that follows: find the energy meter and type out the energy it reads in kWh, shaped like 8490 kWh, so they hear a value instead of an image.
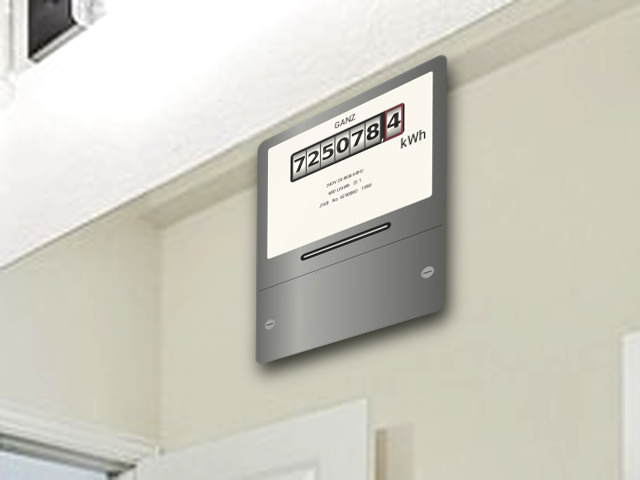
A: 725078.4 kWh
